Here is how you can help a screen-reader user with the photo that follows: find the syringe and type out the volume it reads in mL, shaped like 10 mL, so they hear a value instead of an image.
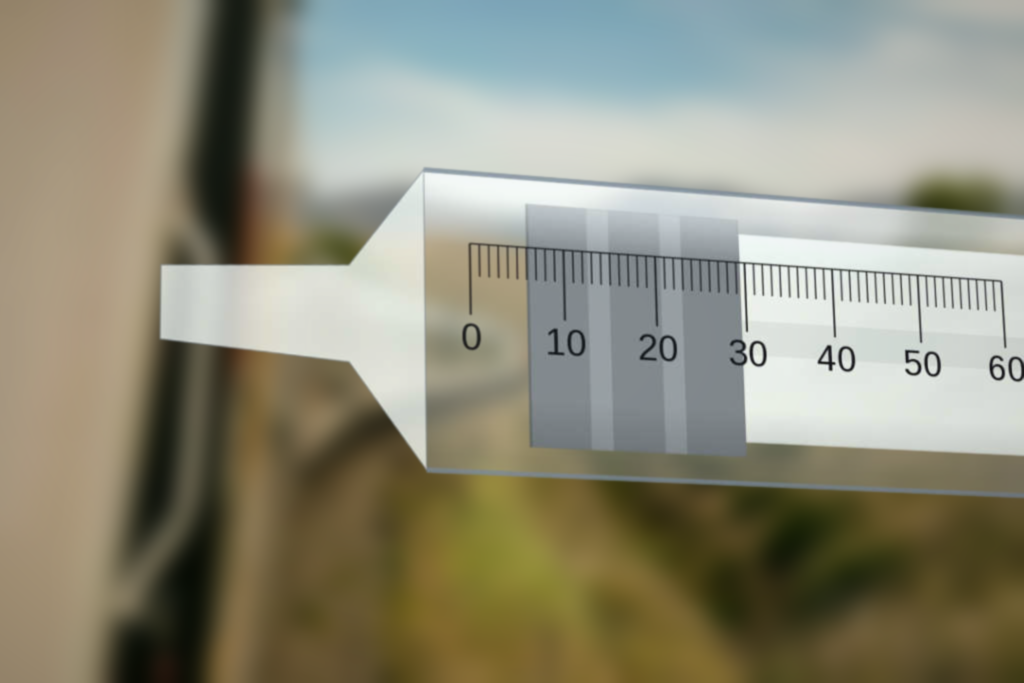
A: 6 mL
